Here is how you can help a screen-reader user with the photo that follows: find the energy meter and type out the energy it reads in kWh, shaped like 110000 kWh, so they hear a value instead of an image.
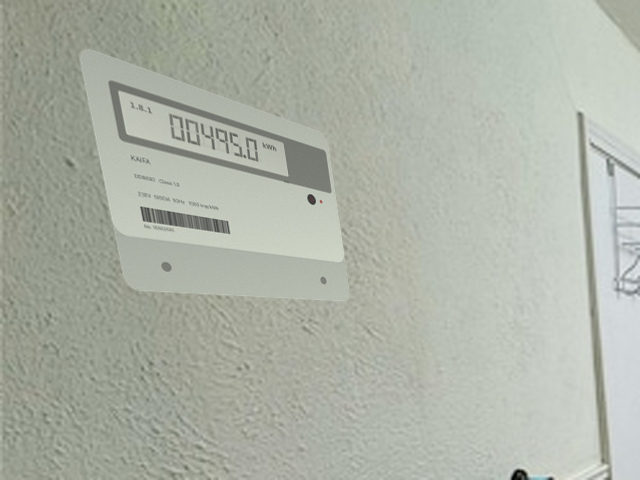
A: 495.0 kWh
